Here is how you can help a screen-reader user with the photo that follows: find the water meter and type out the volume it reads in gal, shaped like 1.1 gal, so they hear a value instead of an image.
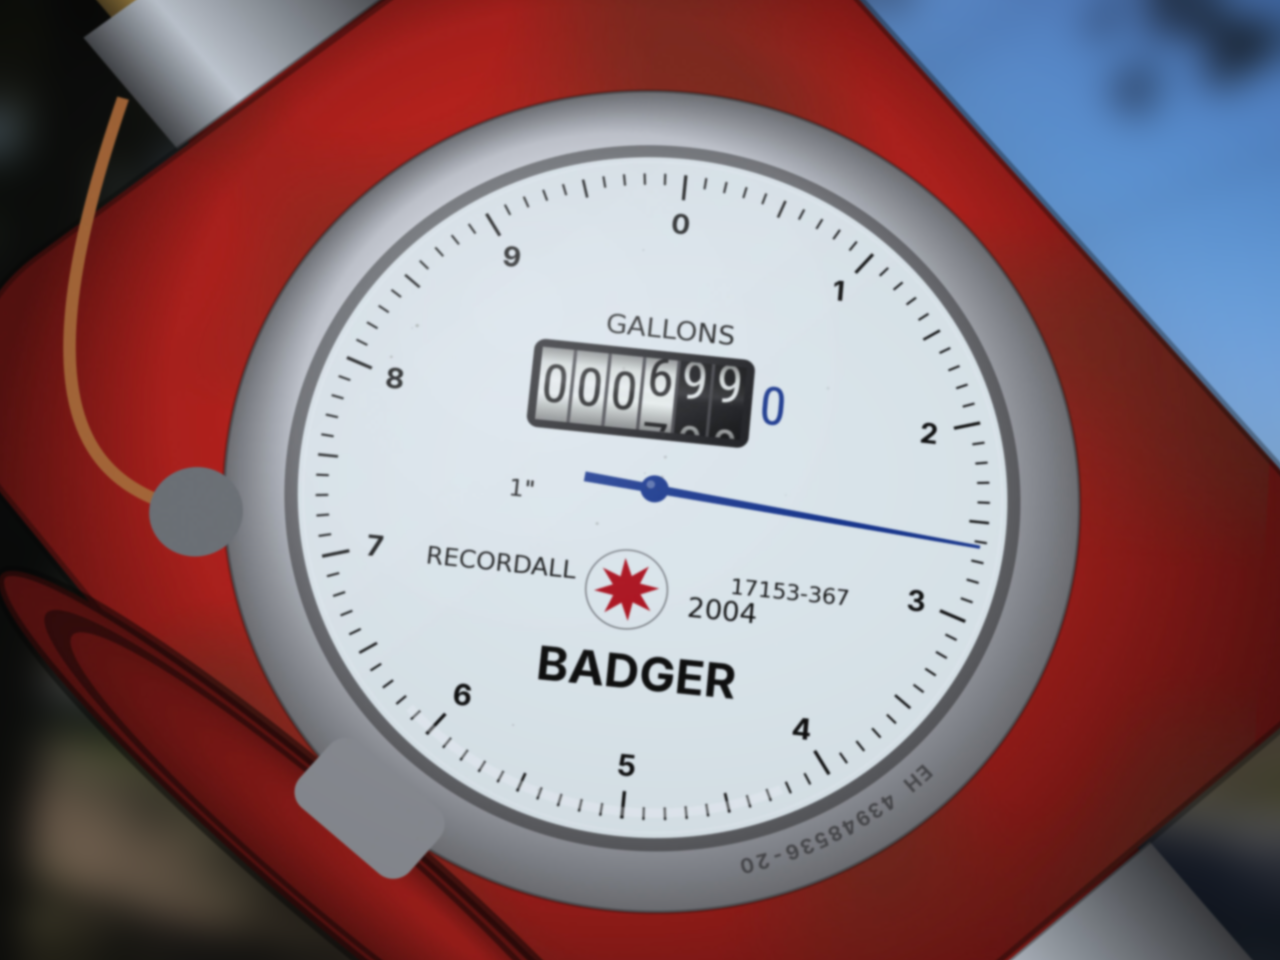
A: 6992.6 gal
